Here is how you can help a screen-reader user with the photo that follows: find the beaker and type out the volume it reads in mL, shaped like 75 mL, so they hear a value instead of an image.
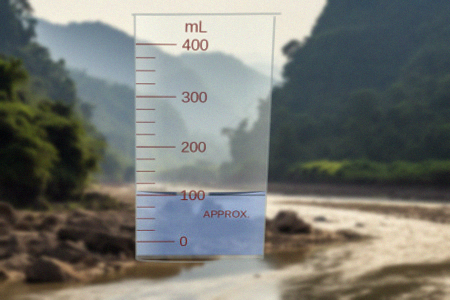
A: 100 mL
